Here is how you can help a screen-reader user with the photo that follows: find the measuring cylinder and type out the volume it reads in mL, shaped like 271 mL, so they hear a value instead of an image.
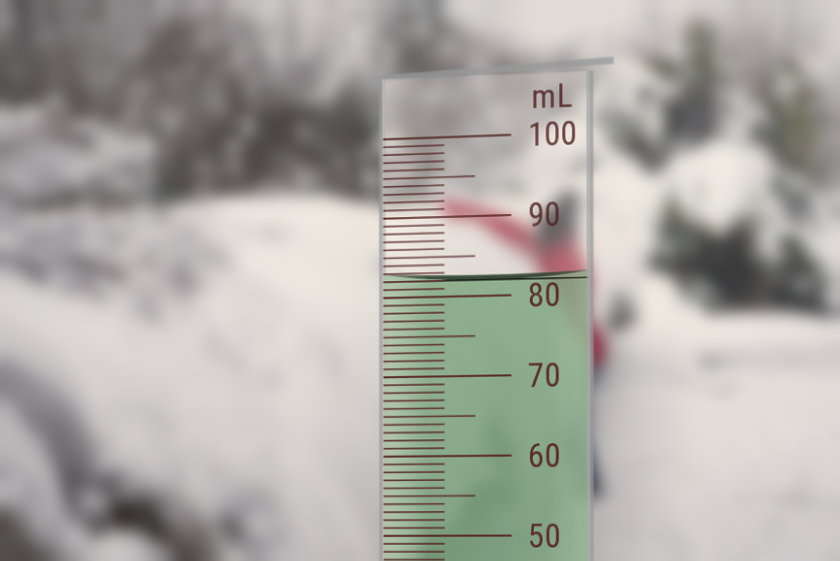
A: 82 mL
